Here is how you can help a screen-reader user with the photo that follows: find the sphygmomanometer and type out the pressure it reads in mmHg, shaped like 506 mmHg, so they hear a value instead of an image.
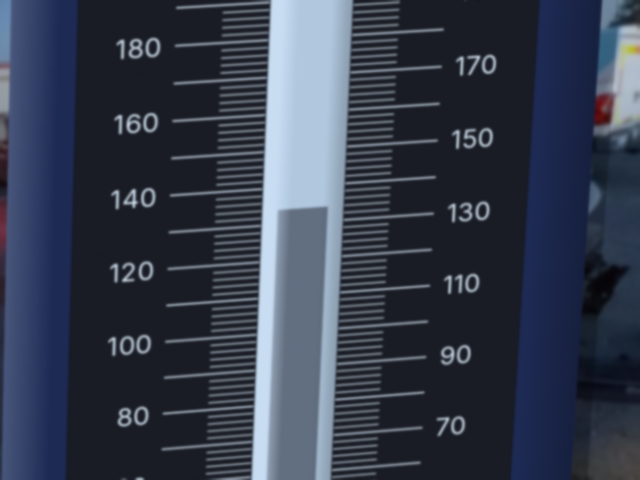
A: 134 mmHg
